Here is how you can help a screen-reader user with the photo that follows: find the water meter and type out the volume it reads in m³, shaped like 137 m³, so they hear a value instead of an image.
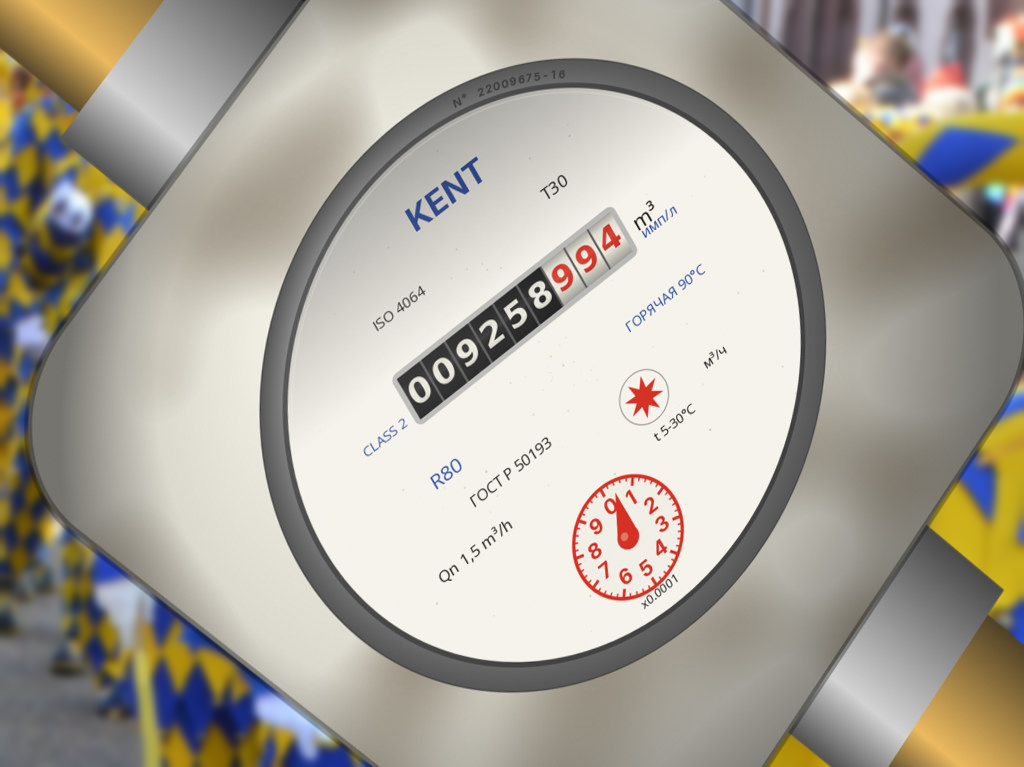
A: 9258.9940 m³
